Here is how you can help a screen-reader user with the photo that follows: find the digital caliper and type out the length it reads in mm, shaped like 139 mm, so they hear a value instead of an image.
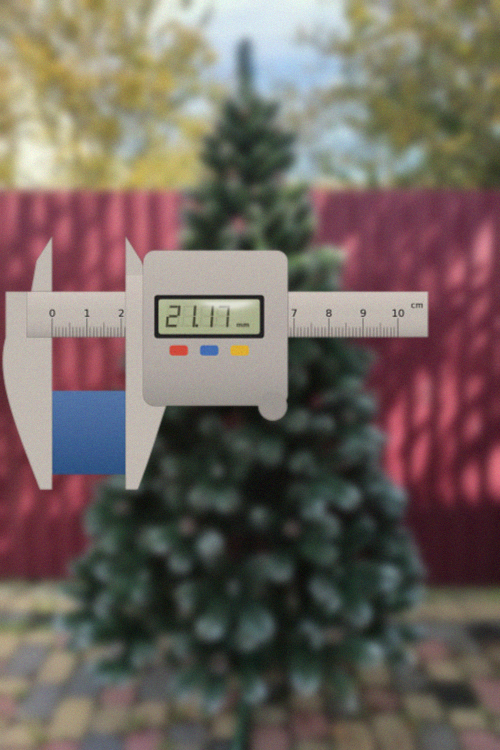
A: 21.17 mm
